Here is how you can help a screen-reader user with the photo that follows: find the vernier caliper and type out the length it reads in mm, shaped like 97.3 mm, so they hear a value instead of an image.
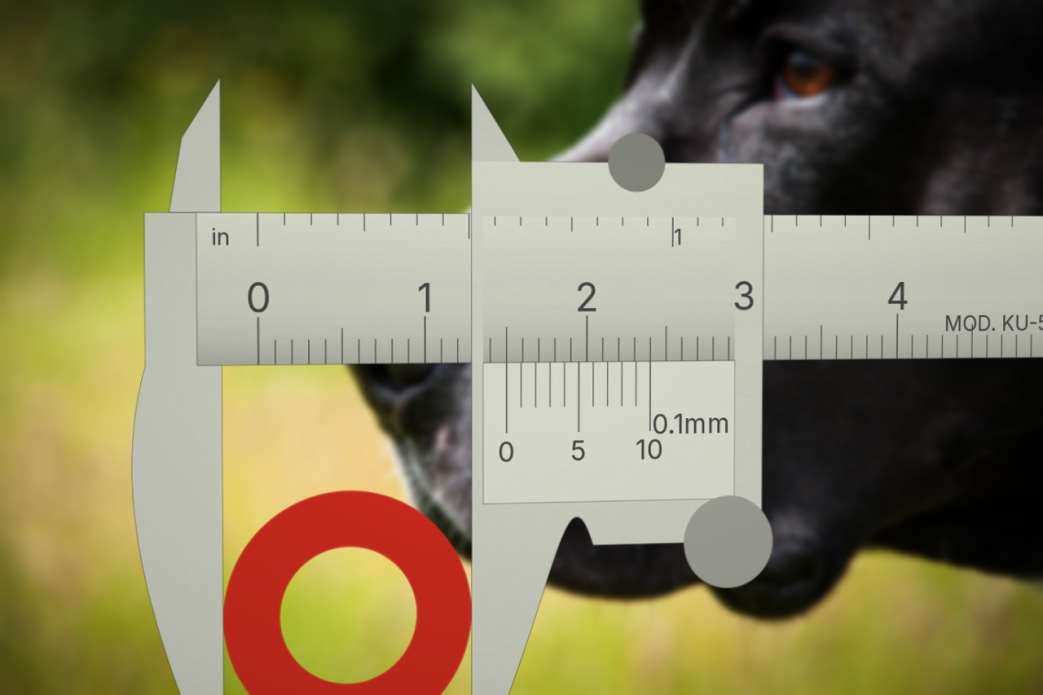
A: 15.0 mm
